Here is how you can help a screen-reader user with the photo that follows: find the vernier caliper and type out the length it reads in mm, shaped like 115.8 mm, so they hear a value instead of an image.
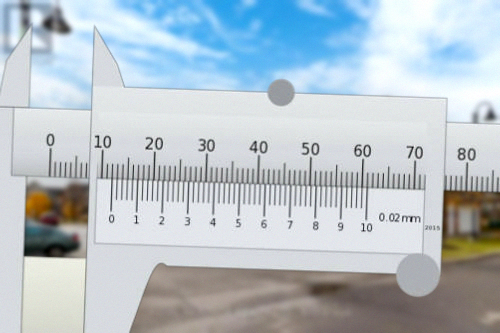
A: 12.0 mm
